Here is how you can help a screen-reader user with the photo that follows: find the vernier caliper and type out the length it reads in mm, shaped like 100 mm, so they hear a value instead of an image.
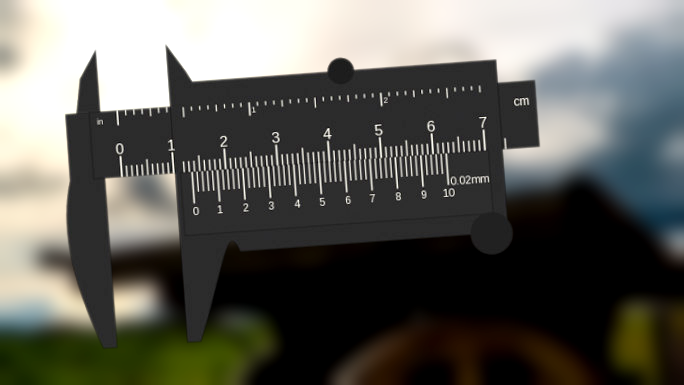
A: 13.5 mm
